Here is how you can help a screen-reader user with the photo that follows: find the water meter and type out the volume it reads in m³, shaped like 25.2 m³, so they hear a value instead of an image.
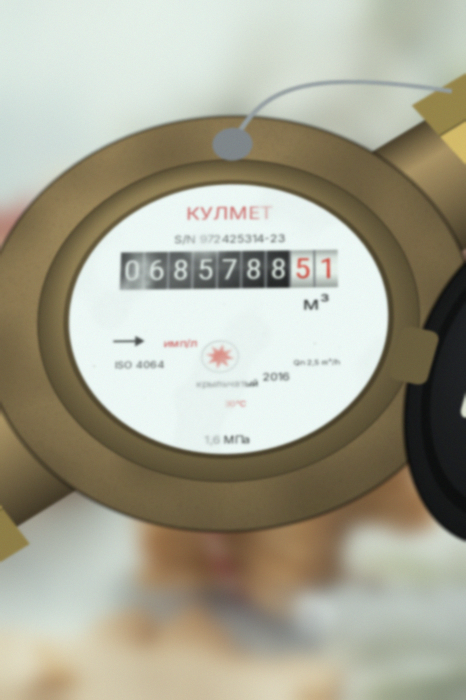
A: 685788.51 m³
